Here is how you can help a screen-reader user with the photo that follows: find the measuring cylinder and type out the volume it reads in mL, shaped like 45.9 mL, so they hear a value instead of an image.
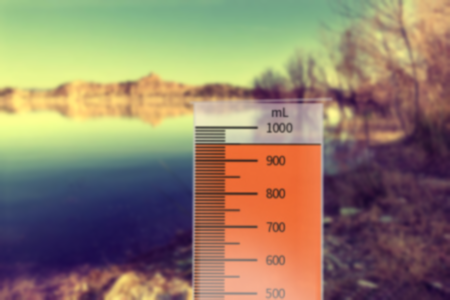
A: 950 mL
